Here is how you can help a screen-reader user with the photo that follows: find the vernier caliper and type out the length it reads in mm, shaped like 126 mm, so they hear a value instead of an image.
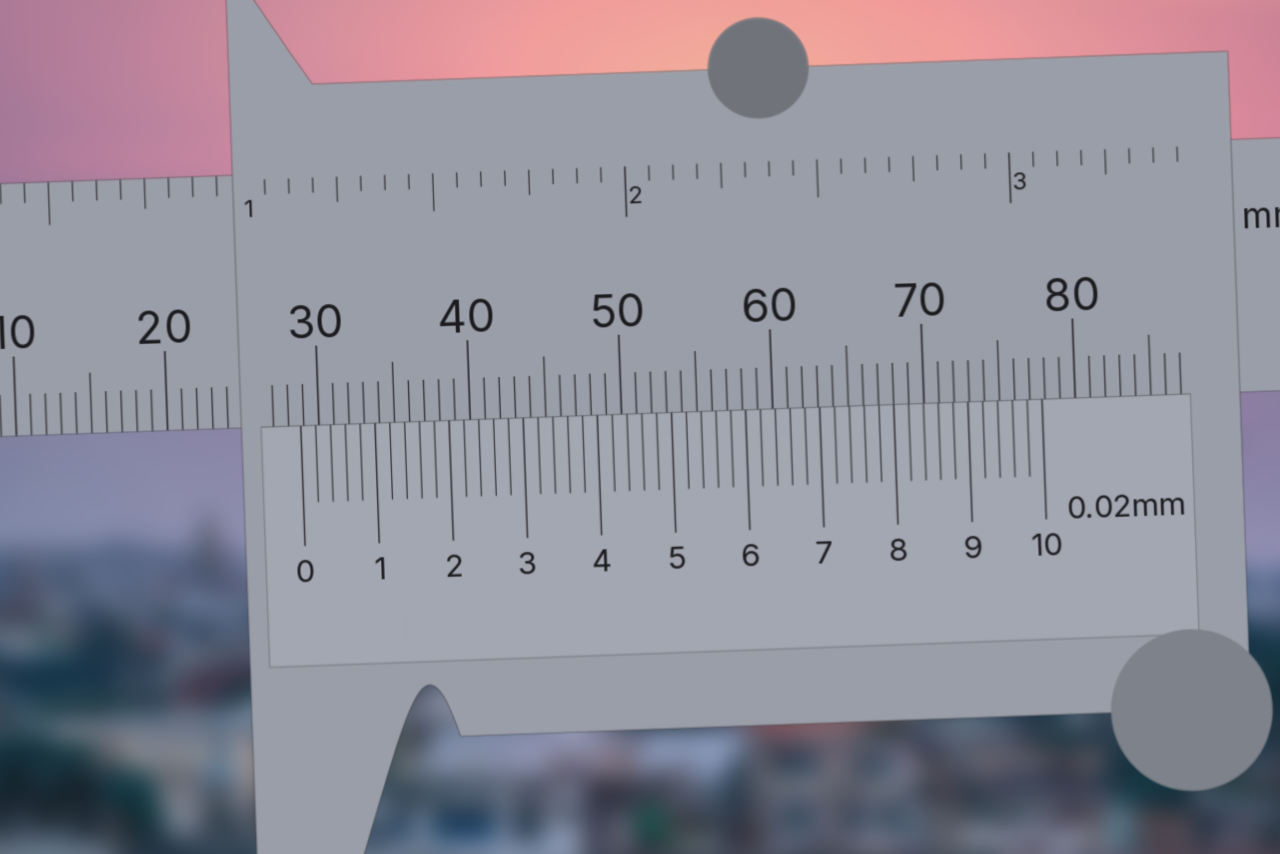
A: 28.8 mm
